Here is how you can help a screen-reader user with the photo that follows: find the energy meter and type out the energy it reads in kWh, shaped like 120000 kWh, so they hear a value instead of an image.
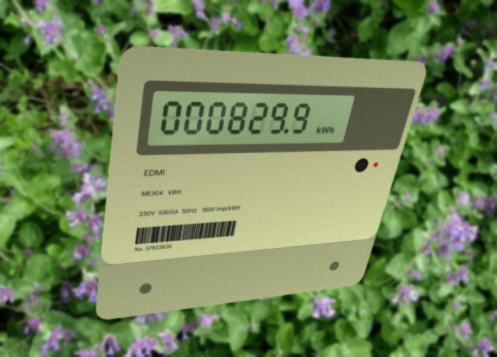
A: 829.9 kWh
